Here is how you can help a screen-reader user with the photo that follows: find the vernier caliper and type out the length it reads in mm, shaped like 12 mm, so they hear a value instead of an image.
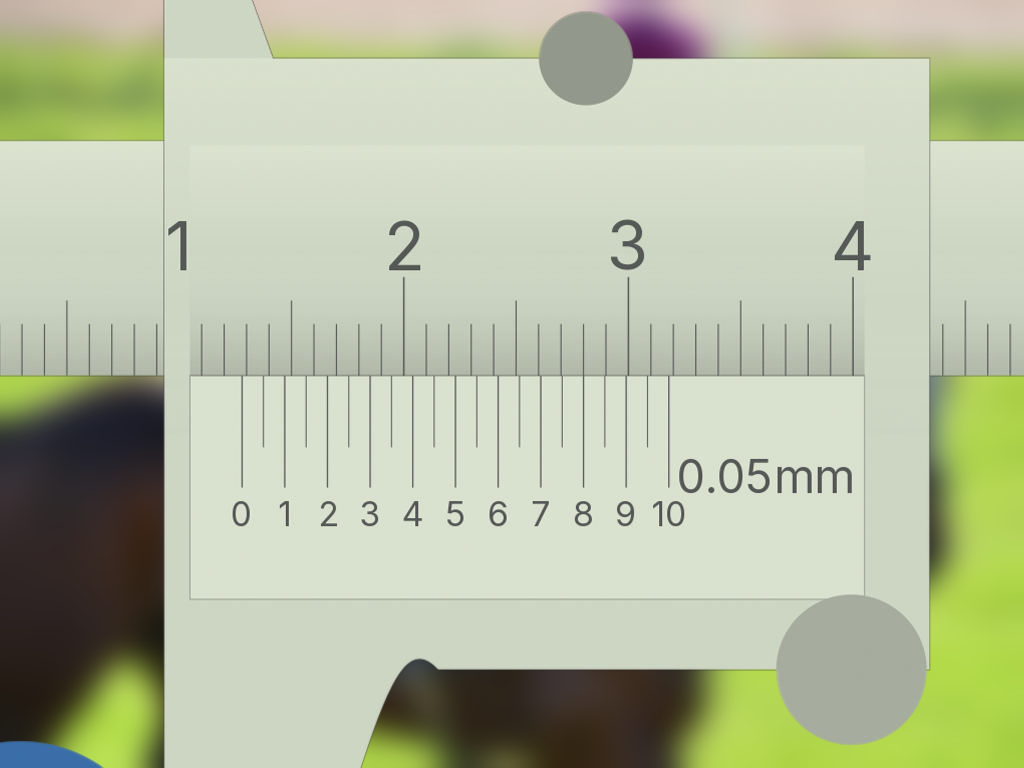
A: 12.8 mm
